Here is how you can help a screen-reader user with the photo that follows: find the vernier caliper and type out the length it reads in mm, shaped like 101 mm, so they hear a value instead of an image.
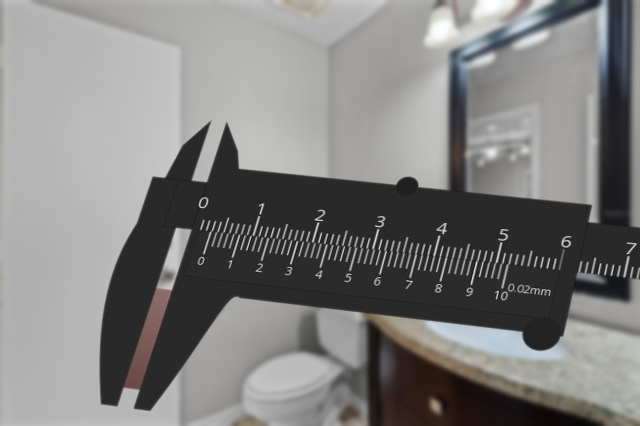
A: 2.8 mm
